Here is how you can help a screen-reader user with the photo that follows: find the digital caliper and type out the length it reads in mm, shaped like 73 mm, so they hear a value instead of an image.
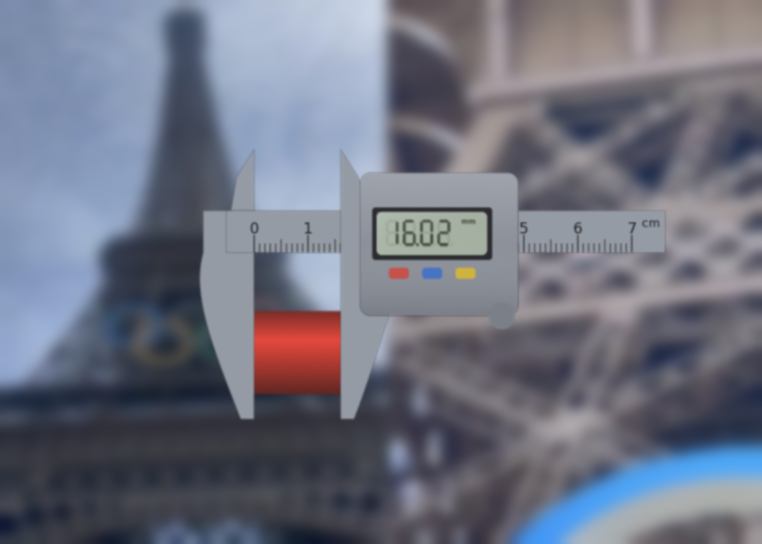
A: 16.02 mm
